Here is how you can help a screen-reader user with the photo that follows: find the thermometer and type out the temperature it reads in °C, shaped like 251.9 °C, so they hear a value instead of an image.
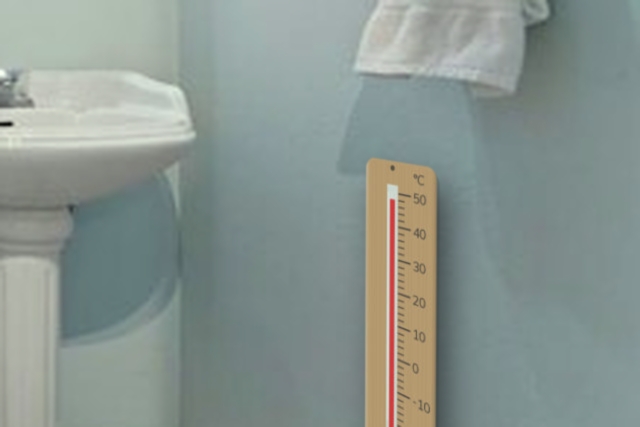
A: 48 °C
